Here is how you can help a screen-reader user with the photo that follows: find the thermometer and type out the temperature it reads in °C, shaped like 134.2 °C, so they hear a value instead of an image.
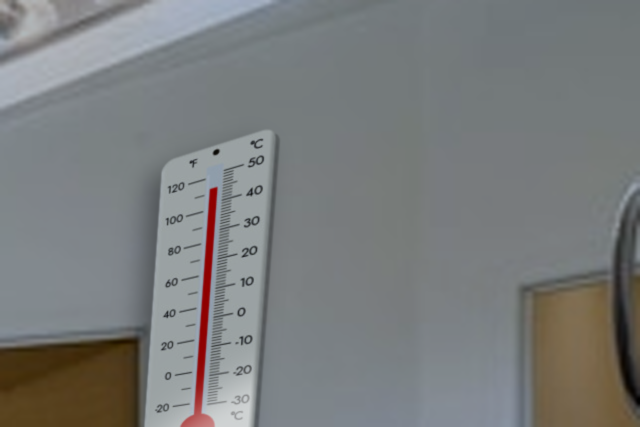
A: 45 °C
